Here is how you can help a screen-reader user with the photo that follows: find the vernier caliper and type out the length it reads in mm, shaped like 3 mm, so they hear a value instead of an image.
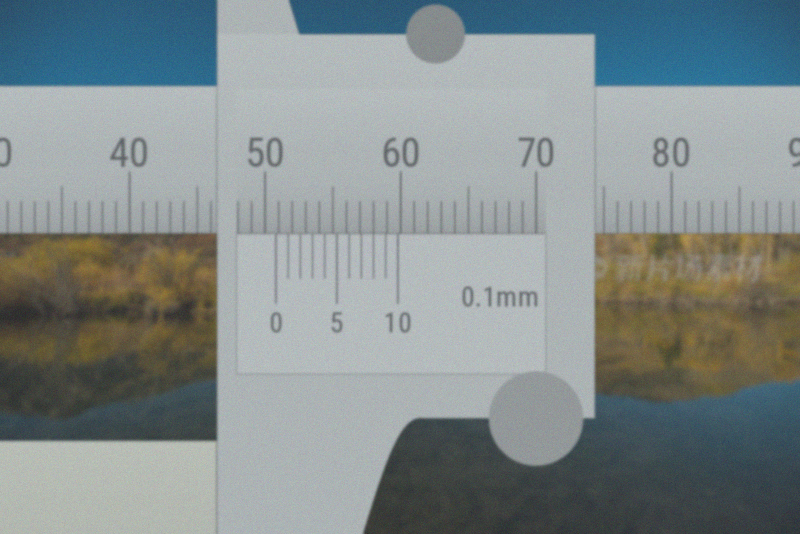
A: 50.8 mm
